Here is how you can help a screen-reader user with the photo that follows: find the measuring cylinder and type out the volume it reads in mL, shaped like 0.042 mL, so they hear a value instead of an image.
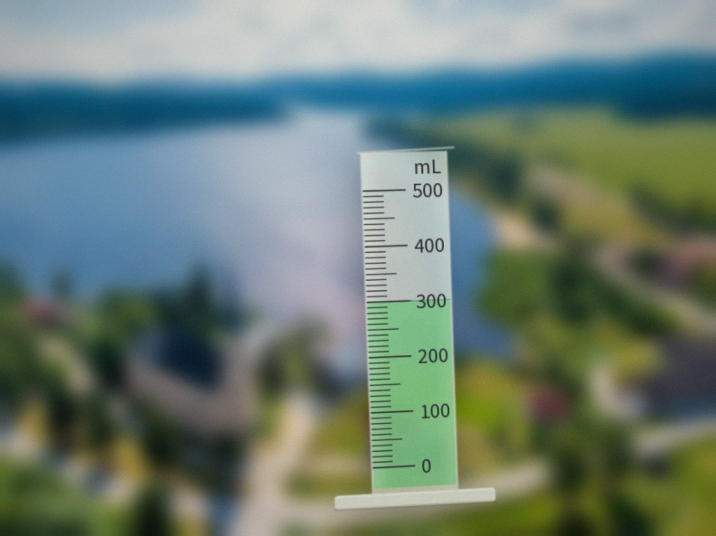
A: 300 mL
